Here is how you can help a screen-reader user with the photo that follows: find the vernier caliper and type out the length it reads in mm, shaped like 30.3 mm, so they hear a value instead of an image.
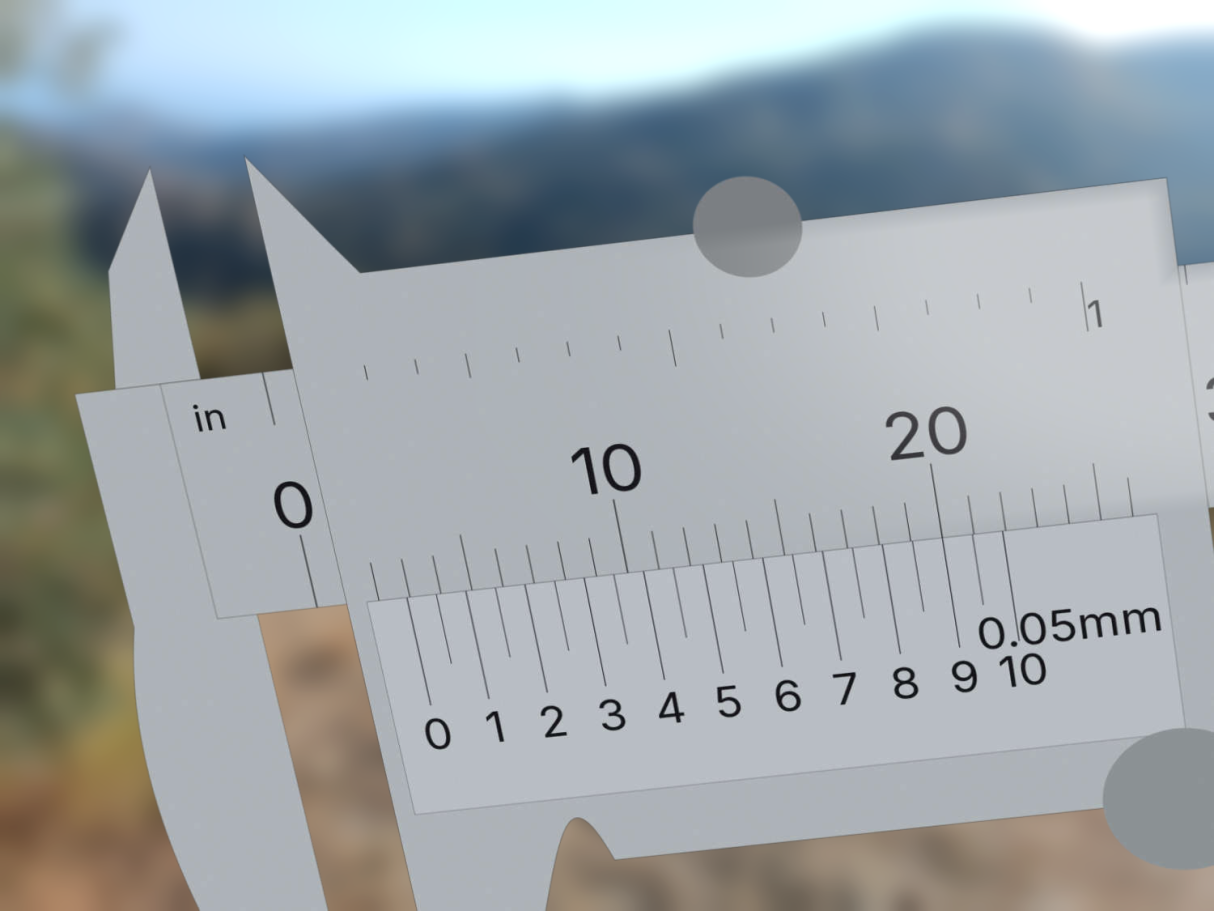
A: 2.90 mm
